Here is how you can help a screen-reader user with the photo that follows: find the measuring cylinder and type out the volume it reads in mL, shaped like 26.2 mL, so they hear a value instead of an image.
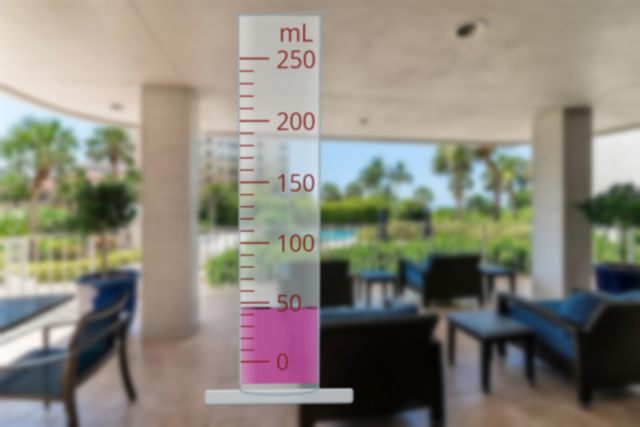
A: 45 mL
